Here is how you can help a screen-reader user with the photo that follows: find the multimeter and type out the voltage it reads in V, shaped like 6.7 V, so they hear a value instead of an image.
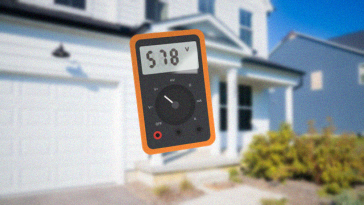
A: 578 V
